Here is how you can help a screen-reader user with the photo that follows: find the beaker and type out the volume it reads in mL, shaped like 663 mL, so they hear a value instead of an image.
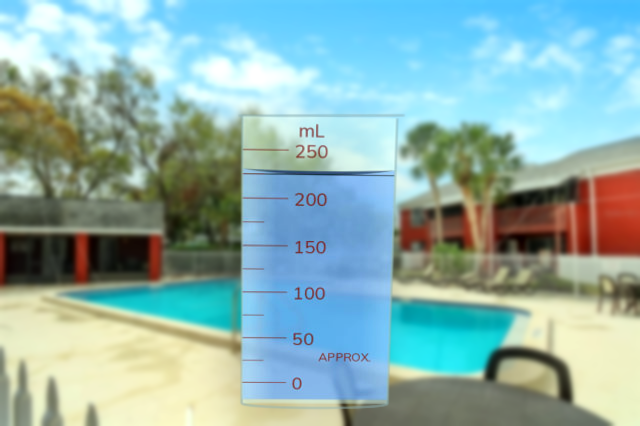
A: 225 mL
